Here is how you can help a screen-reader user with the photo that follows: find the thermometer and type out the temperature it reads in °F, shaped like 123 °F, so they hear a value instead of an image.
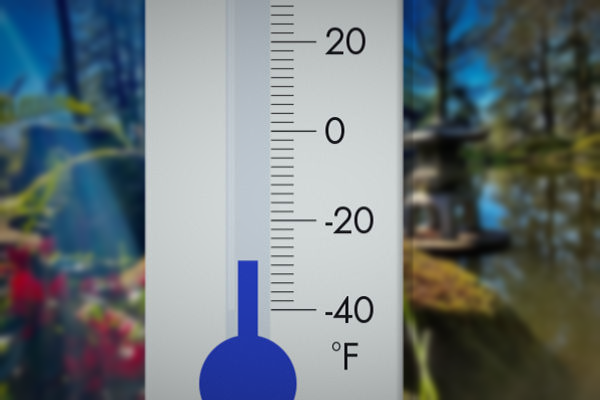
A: -29 °F
